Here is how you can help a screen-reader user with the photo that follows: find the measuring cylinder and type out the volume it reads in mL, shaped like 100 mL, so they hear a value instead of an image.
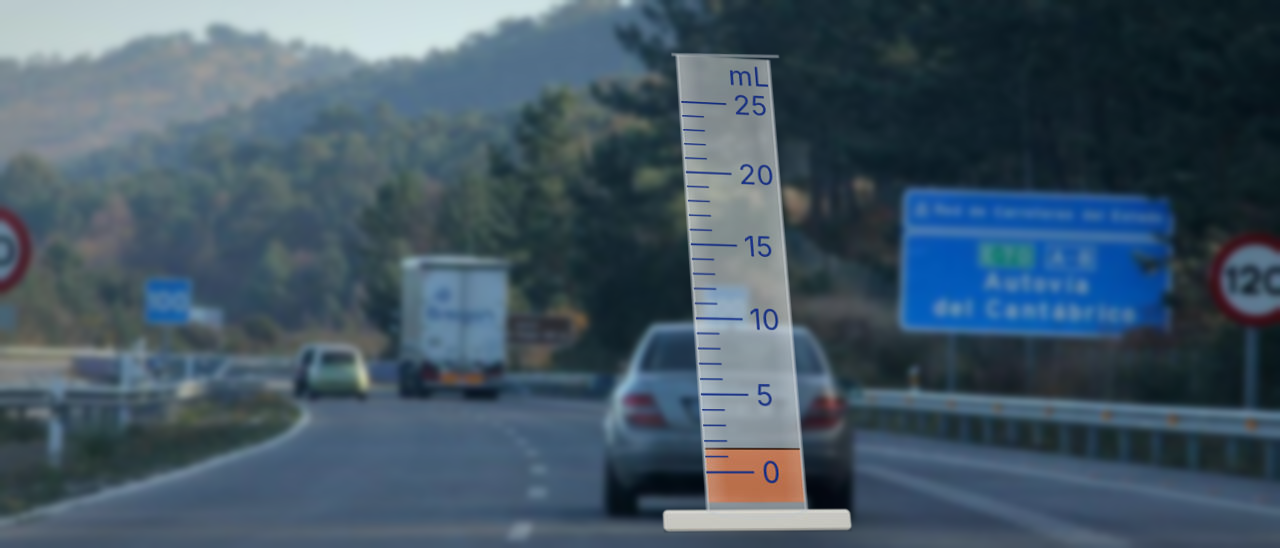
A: 1.5 mL
